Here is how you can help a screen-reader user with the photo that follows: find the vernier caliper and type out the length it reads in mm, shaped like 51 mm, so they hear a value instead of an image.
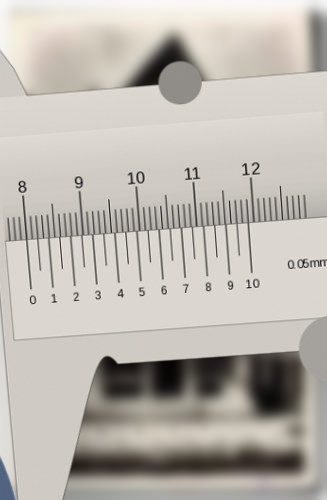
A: 80.0 mm
